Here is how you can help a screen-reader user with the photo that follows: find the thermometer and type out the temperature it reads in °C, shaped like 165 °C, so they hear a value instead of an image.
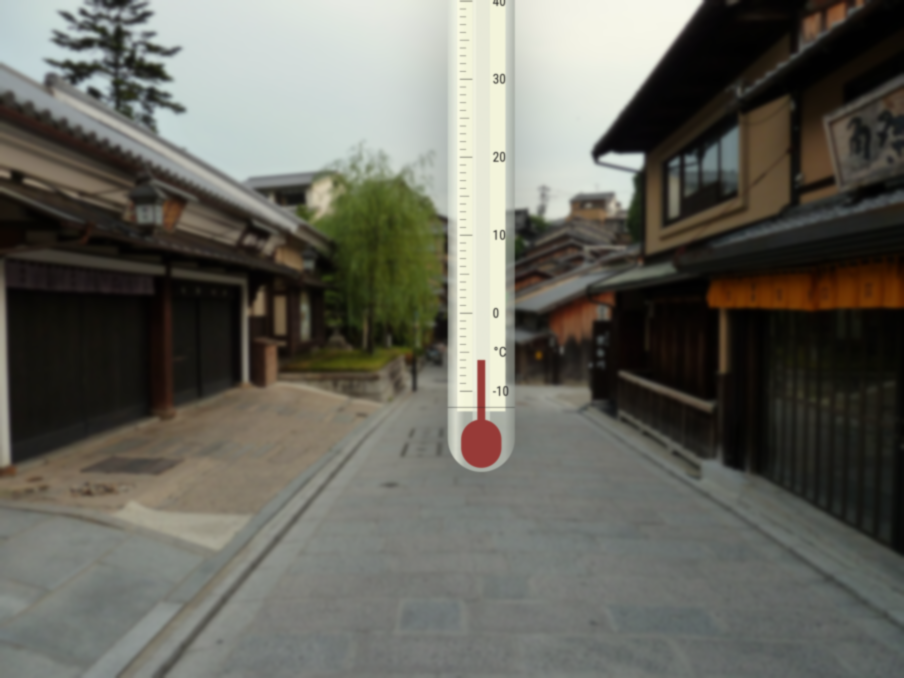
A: -6 °C
